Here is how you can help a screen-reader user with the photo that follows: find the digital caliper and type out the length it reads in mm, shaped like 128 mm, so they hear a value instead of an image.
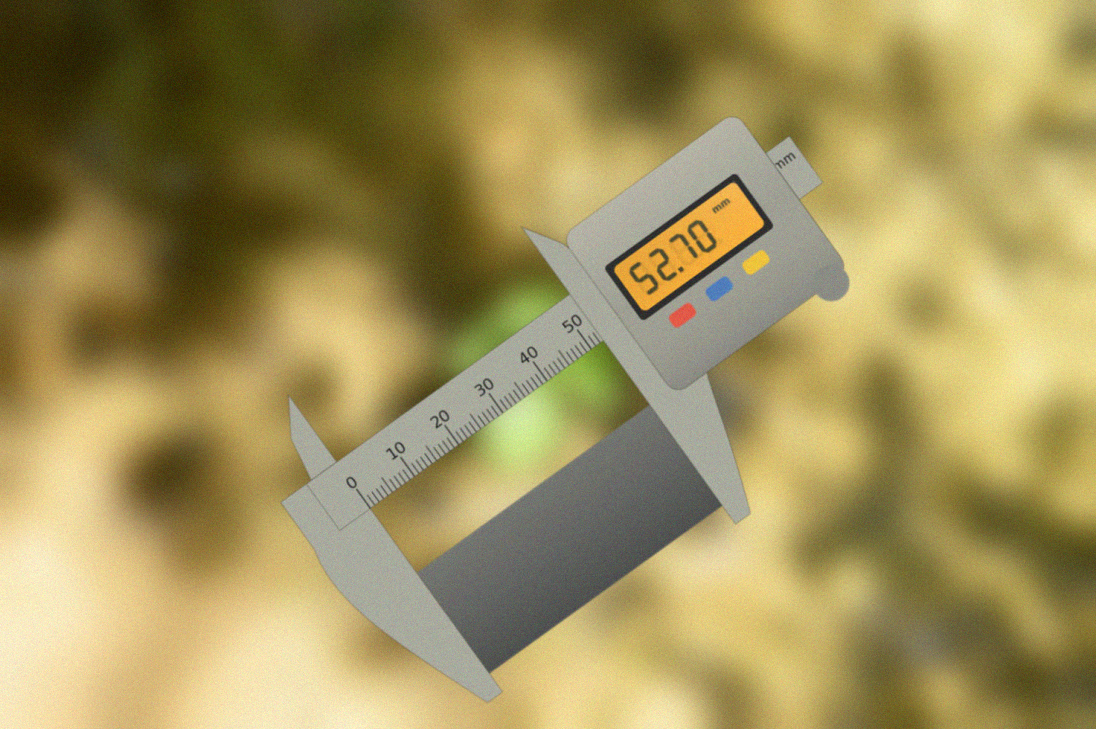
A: 52.70 mm
